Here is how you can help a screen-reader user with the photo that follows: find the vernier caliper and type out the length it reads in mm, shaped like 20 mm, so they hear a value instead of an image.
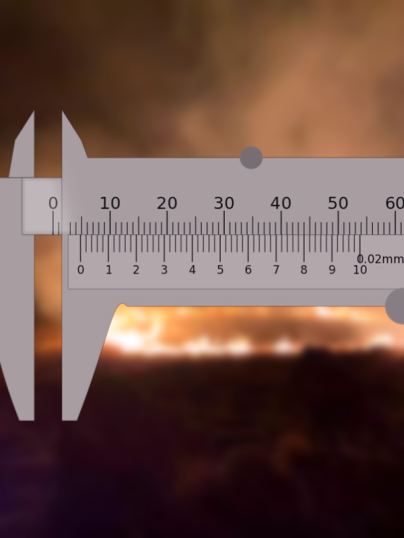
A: 4.8 mm
